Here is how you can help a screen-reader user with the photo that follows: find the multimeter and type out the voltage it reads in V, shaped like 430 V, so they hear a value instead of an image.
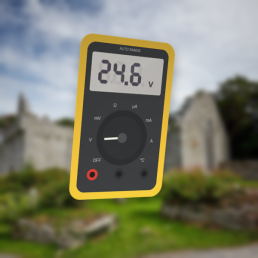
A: 24.6 V
